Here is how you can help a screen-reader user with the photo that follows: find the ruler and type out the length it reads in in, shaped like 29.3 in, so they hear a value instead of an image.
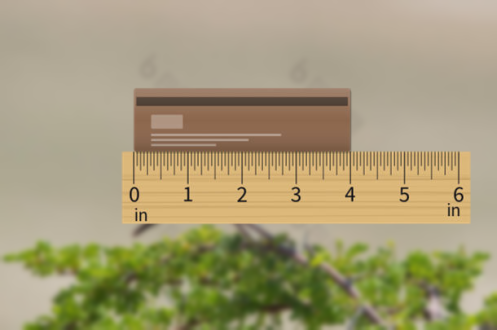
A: 4 in
